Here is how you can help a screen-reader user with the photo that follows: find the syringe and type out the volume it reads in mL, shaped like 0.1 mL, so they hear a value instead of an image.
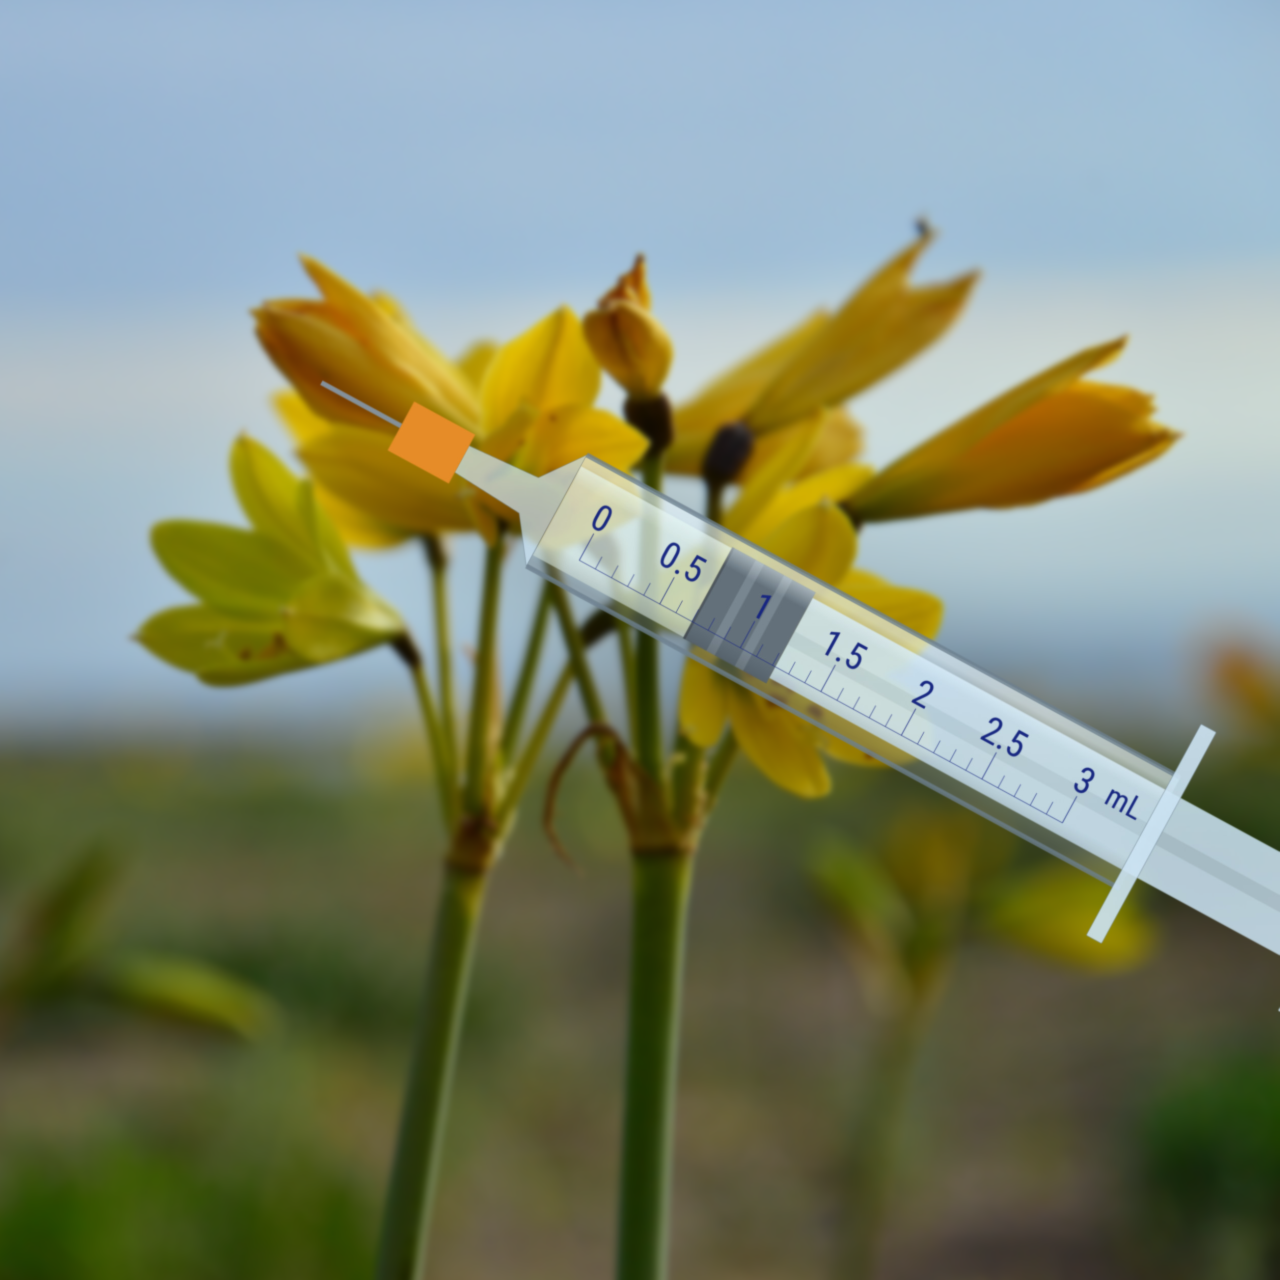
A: 0.7 mL
